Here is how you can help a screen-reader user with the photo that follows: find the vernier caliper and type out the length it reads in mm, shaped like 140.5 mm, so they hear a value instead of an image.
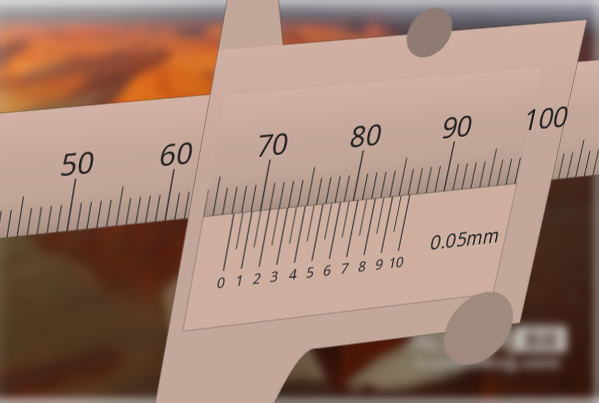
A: 67.2 mm
